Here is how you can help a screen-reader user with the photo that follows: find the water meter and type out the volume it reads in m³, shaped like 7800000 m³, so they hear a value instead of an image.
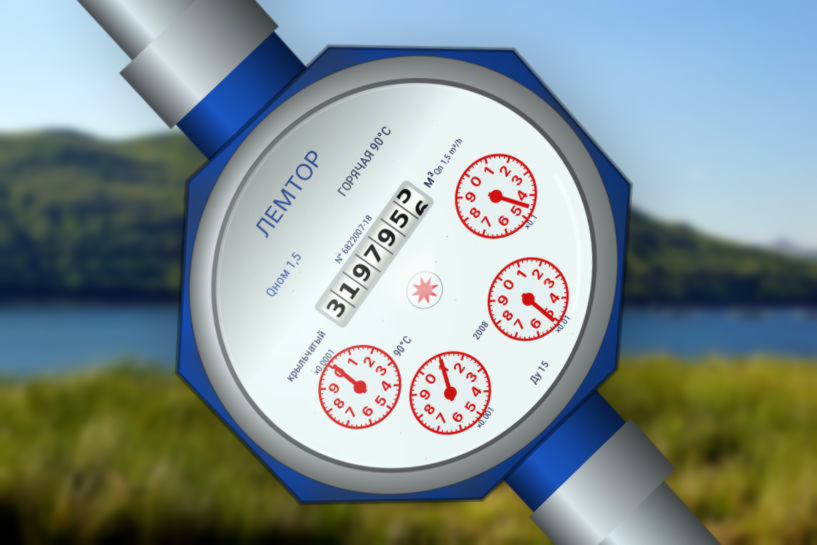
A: 3197955.4510 m³
